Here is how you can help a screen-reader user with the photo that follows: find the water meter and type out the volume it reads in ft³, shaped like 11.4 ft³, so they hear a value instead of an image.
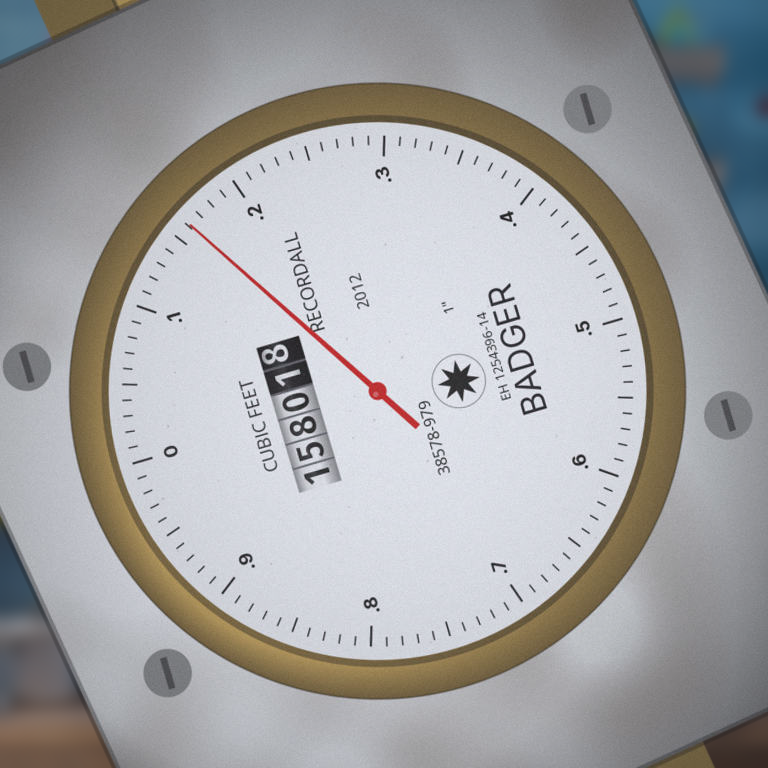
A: 158018.16 ft³
